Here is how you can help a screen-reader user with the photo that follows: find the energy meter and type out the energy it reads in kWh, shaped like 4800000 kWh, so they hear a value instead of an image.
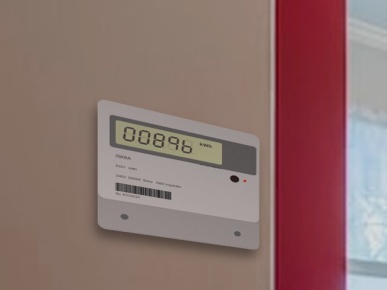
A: 896 kWh
